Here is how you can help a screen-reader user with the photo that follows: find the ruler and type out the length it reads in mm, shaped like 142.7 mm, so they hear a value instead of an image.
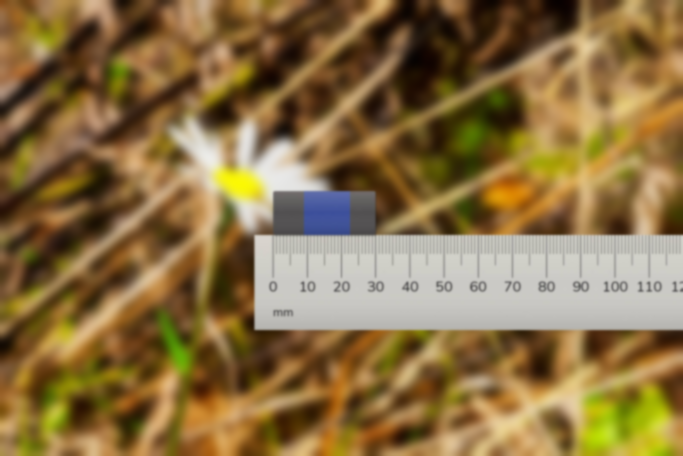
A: 30 mm
